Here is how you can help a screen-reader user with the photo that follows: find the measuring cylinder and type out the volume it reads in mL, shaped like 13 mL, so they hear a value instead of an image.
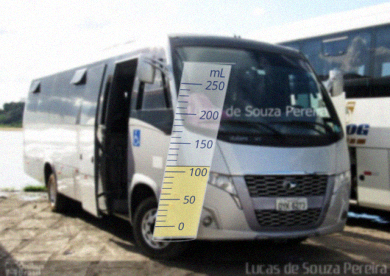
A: 110 mL
